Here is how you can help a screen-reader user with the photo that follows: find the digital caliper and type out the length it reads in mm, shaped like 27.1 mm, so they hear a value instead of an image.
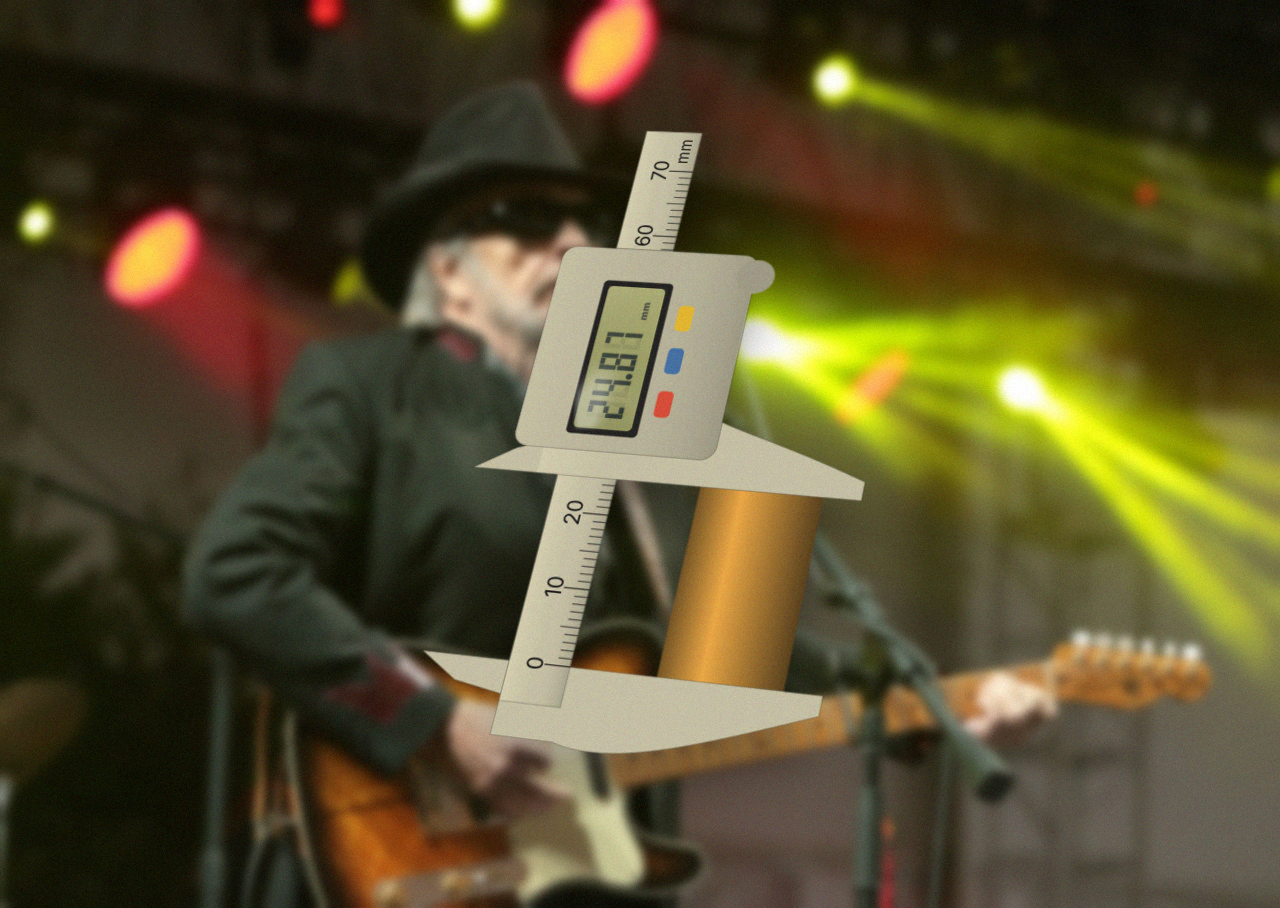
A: 24.87 mm
